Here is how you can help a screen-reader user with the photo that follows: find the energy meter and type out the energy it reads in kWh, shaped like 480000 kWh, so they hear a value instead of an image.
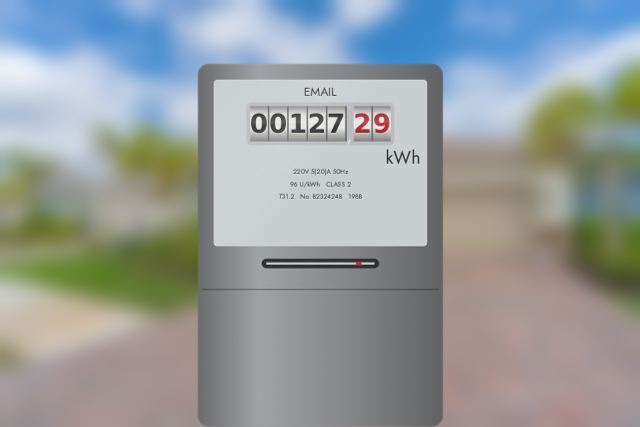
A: 127.29 kWh
